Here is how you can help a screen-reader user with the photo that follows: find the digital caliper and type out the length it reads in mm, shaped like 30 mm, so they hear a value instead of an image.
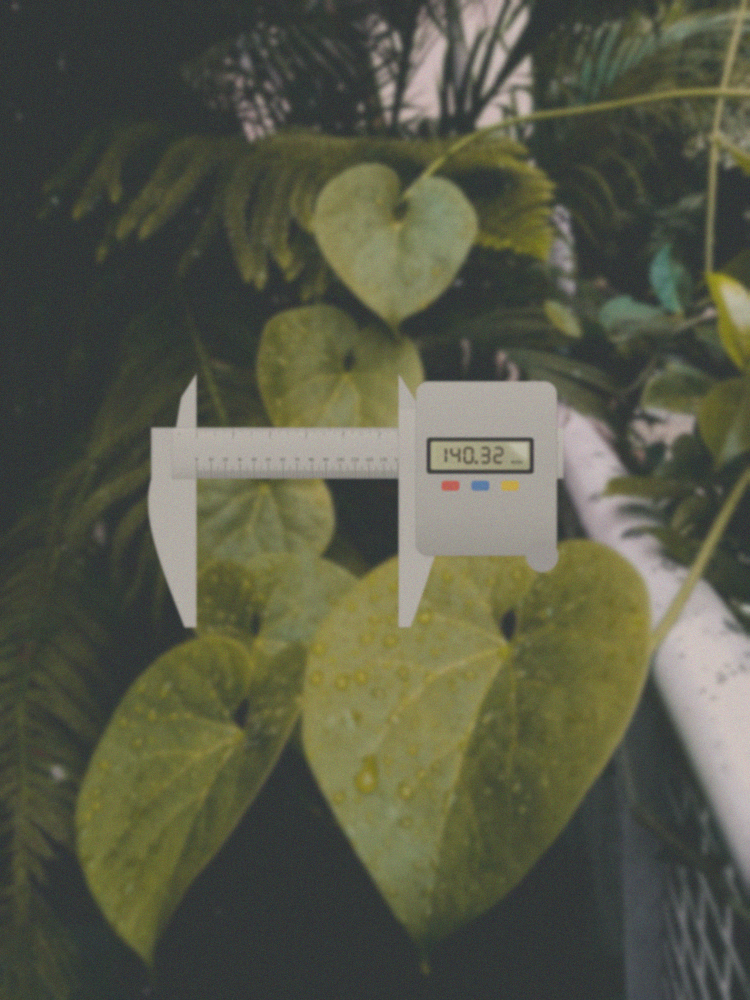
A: 140.32 mm
